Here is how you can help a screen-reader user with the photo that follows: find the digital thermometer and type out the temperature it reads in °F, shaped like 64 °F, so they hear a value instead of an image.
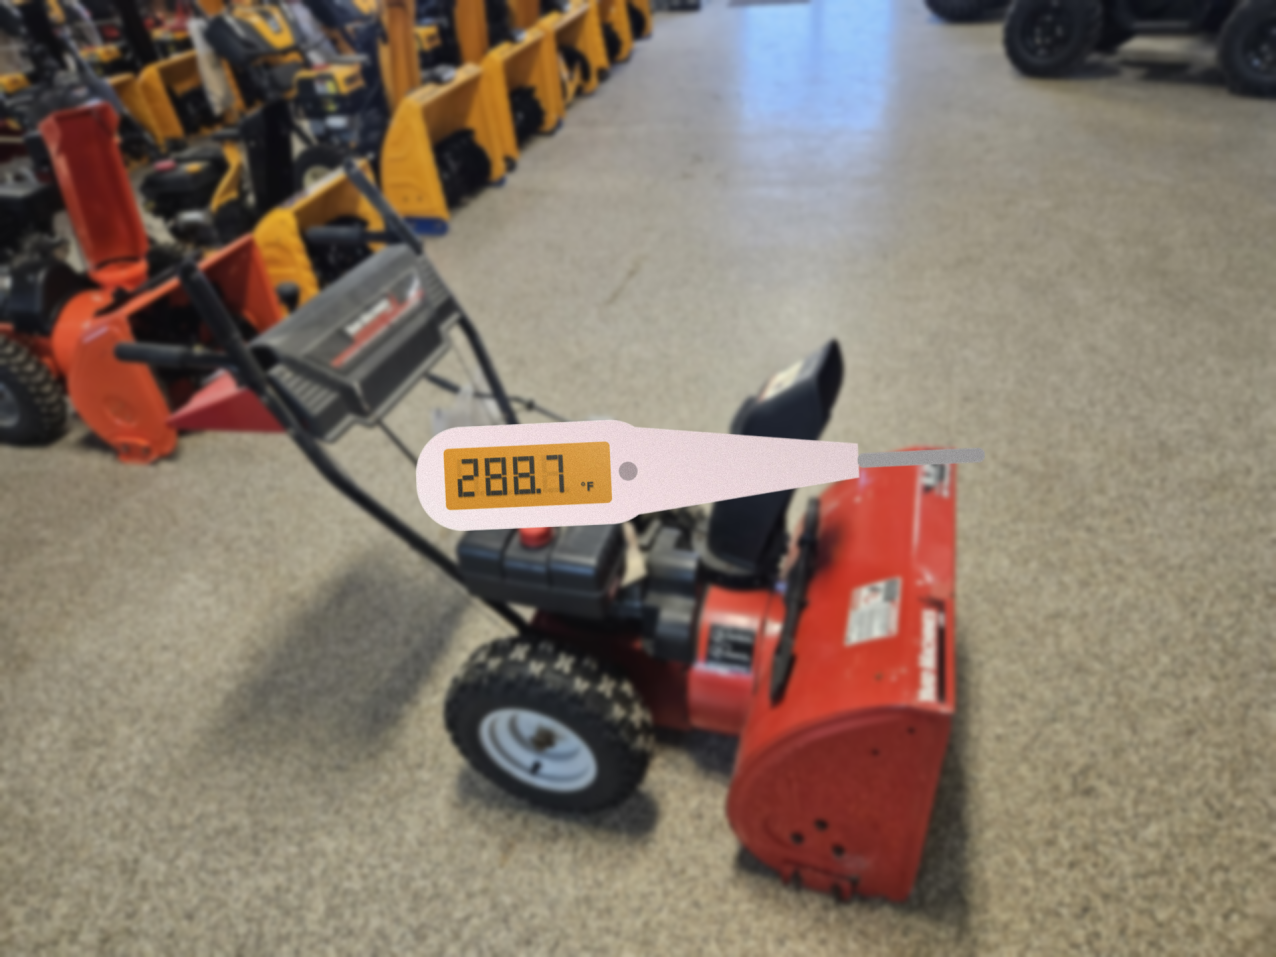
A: 288.7 °F
